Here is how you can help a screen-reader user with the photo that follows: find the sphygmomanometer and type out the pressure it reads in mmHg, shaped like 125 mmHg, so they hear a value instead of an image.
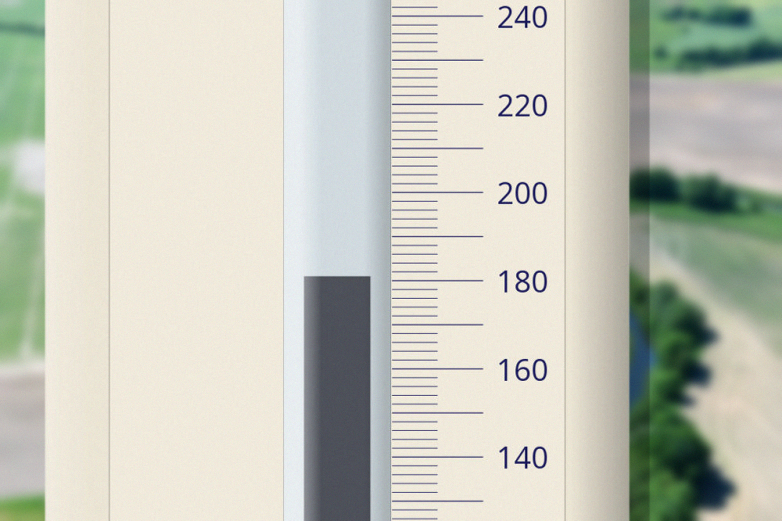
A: 181 mmHg
